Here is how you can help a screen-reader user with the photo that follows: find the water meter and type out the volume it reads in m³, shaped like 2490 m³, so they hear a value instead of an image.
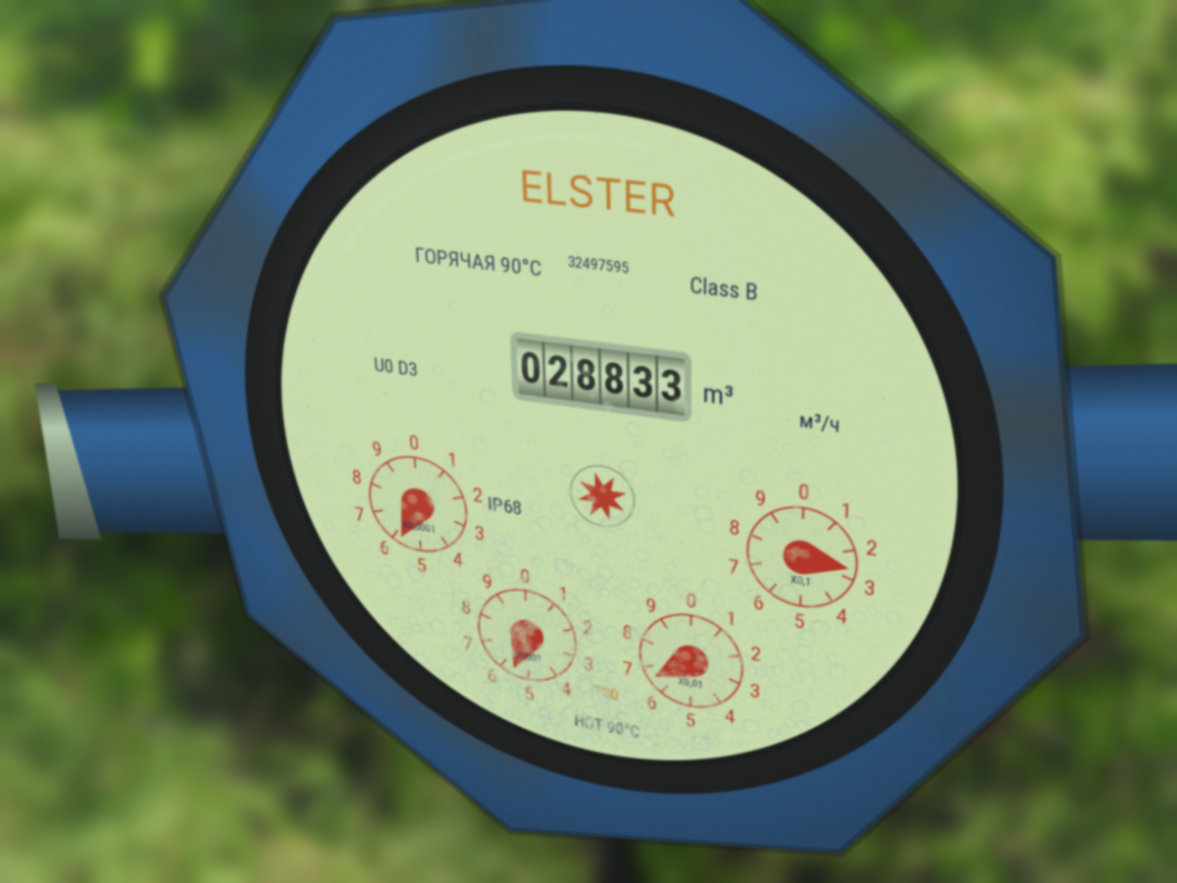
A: 28833.2655 m³
